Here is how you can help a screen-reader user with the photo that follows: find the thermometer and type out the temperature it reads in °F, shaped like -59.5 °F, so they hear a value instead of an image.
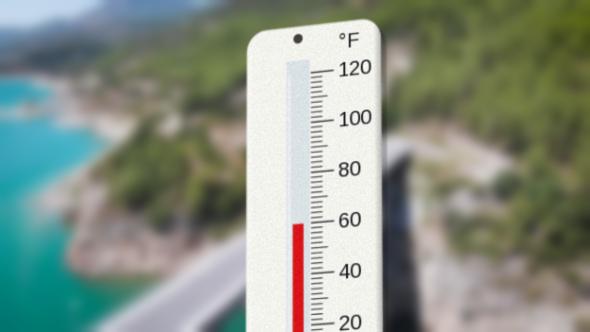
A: 60 °F
